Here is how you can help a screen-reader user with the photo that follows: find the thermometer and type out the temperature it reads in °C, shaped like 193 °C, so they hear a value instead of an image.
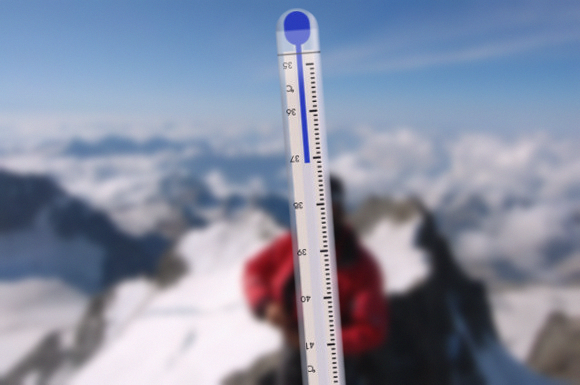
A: 37.1 °C
